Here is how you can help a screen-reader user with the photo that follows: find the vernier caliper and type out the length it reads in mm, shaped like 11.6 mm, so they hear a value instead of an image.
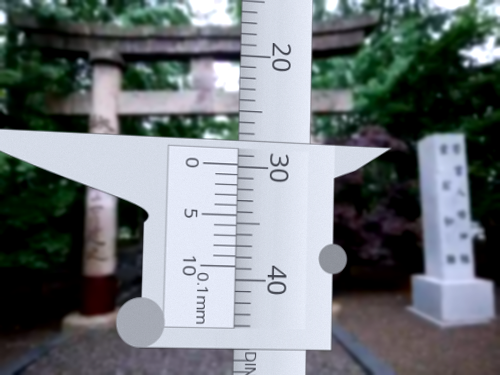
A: 29.8 mm
